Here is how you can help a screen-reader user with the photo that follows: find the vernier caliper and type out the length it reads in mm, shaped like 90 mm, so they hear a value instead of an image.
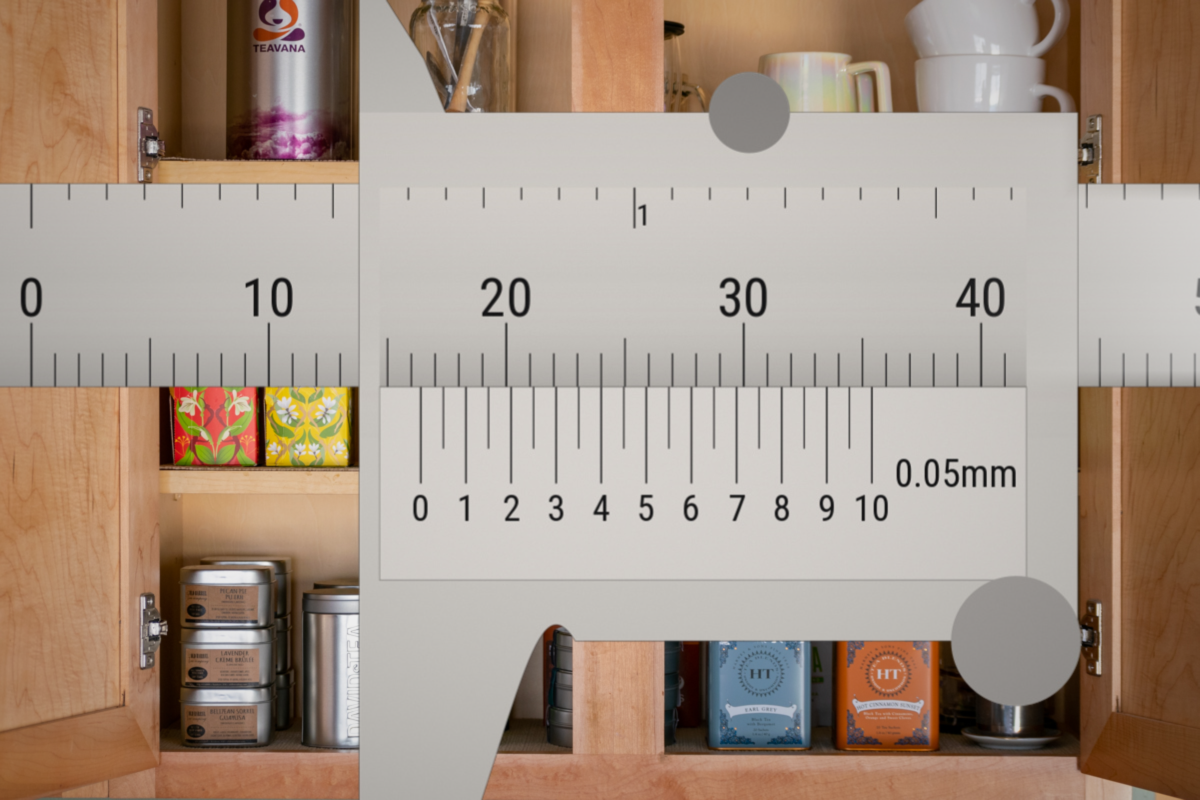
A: 16.4 mm
